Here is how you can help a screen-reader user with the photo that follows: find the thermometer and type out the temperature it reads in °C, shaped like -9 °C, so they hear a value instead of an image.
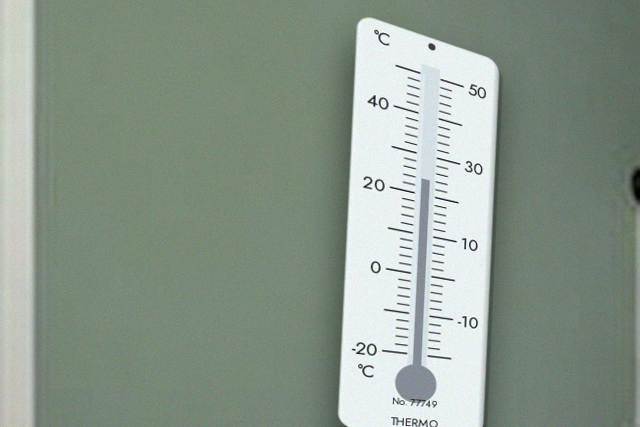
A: 24 °C
